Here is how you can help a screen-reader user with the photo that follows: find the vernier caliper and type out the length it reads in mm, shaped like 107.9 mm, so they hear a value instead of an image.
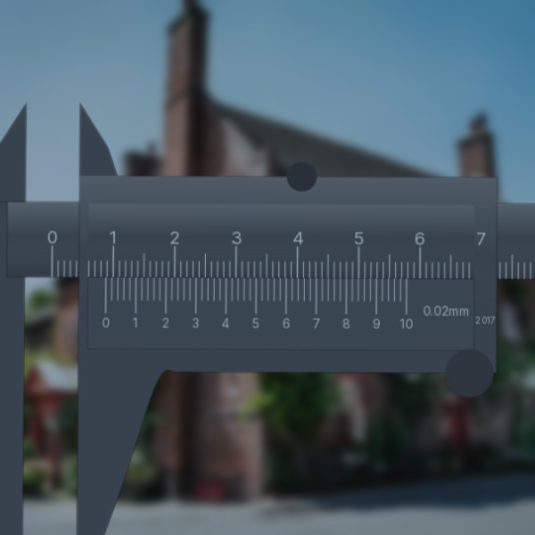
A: 8.8 mm
